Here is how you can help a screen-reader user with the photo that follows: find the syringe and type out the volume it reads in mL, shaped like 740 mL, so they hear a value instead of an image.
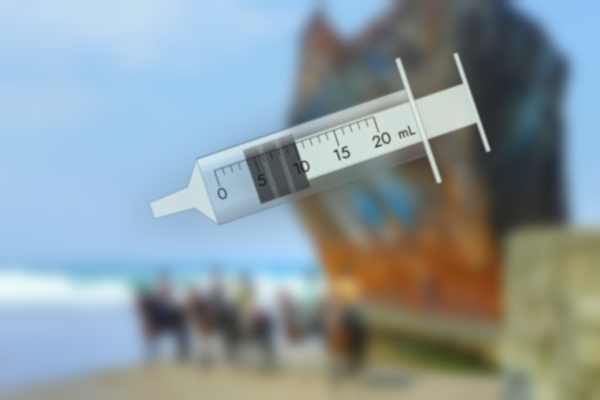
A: 4 mL
